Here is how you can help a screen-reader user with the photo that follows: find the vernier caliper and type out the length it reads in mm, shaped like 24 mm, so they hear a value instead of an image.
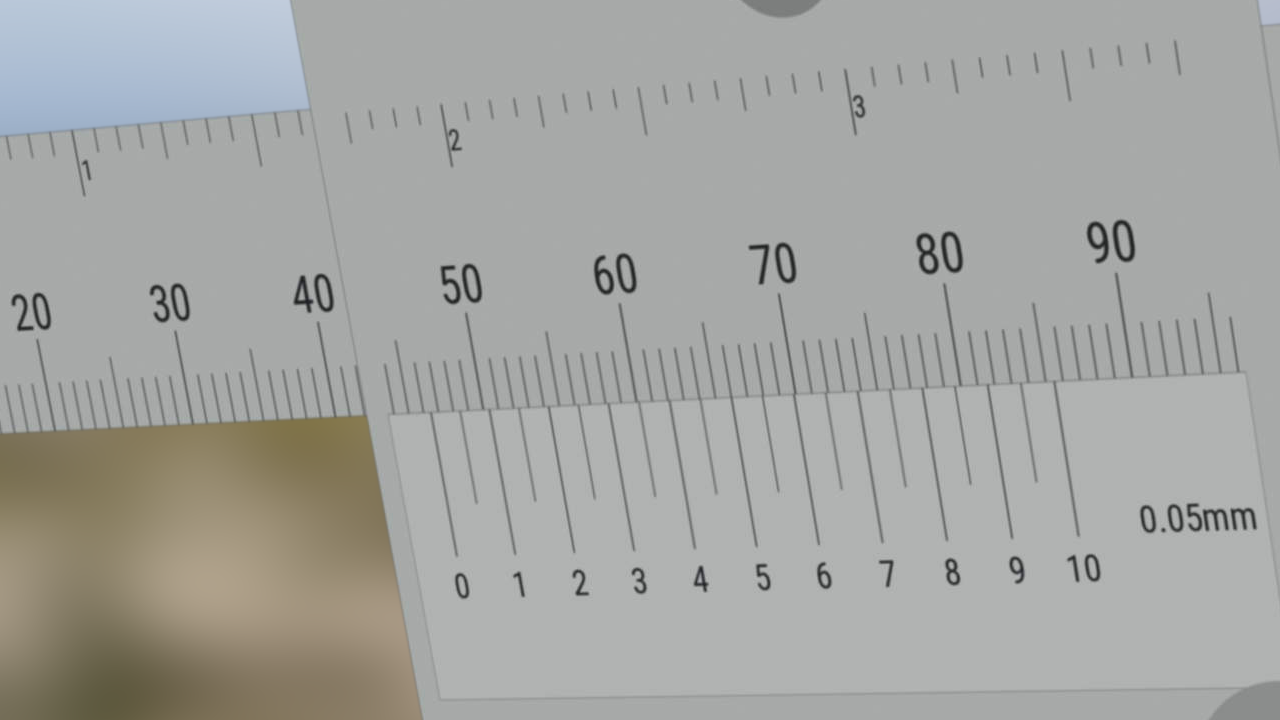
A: 46.5 mm
